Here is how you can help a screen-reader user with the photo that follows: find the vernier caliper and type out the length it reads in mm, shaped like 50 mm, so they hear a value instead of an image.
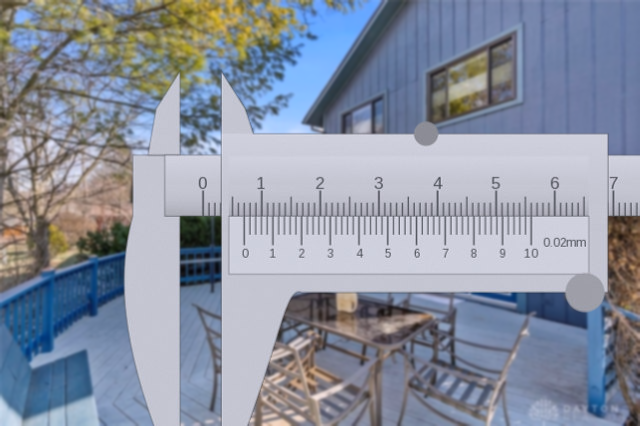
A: 7.0 mm
